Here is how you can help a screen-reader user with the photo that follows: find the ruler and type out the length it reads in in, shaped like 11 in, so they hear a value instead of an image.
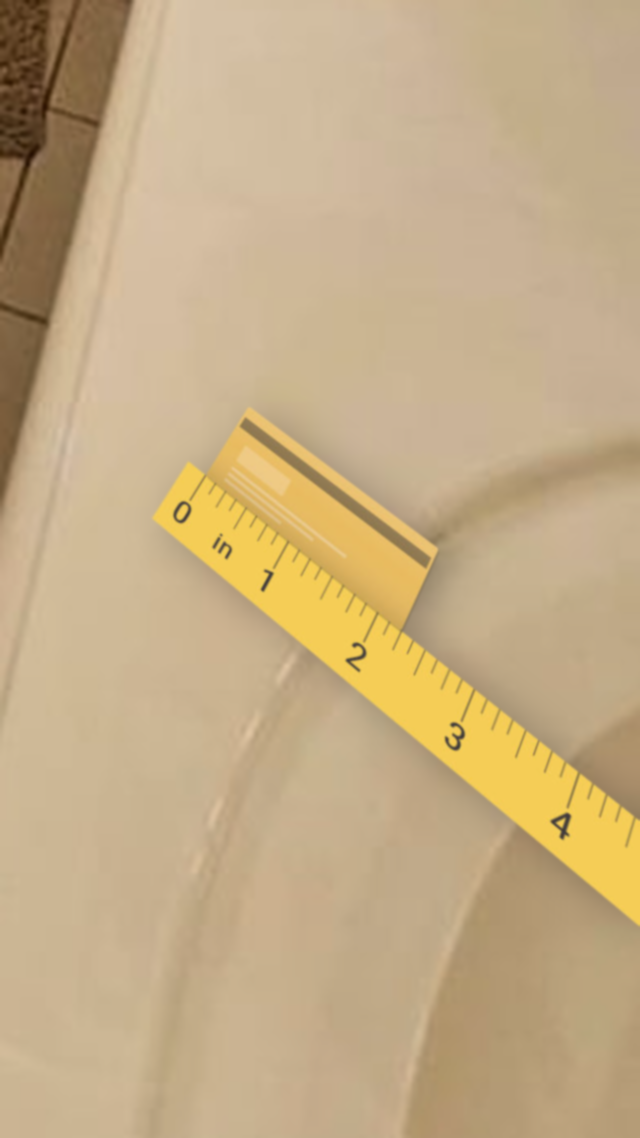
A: 2.25 in
